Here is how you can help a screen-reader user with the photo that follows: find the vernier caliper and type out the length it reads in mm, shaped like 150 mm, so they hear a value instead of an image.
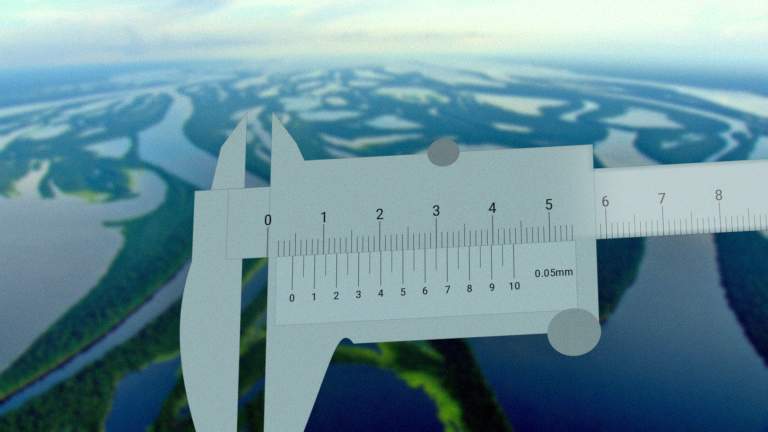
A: 4.6 mm
